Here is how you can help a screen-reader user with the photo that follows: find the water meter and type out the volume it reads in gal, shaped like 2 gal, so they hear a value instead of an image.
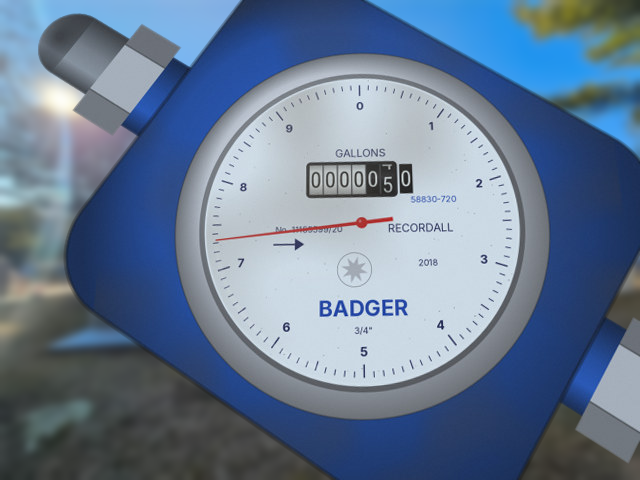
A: 47.3 gal
